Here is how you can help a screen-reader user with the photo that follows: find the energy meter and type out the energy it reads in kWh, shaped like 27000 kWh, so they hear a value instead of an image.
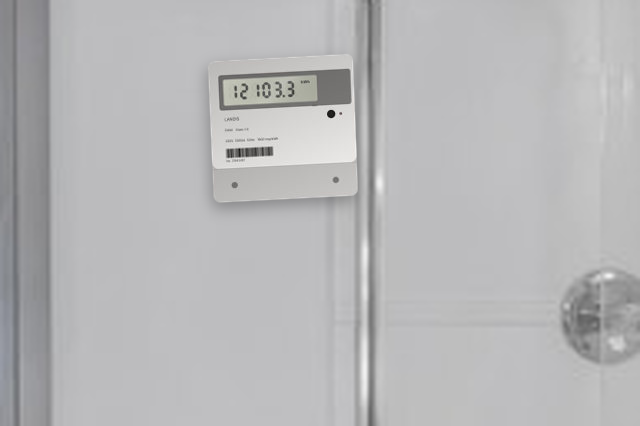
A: 12103.3 kWh
